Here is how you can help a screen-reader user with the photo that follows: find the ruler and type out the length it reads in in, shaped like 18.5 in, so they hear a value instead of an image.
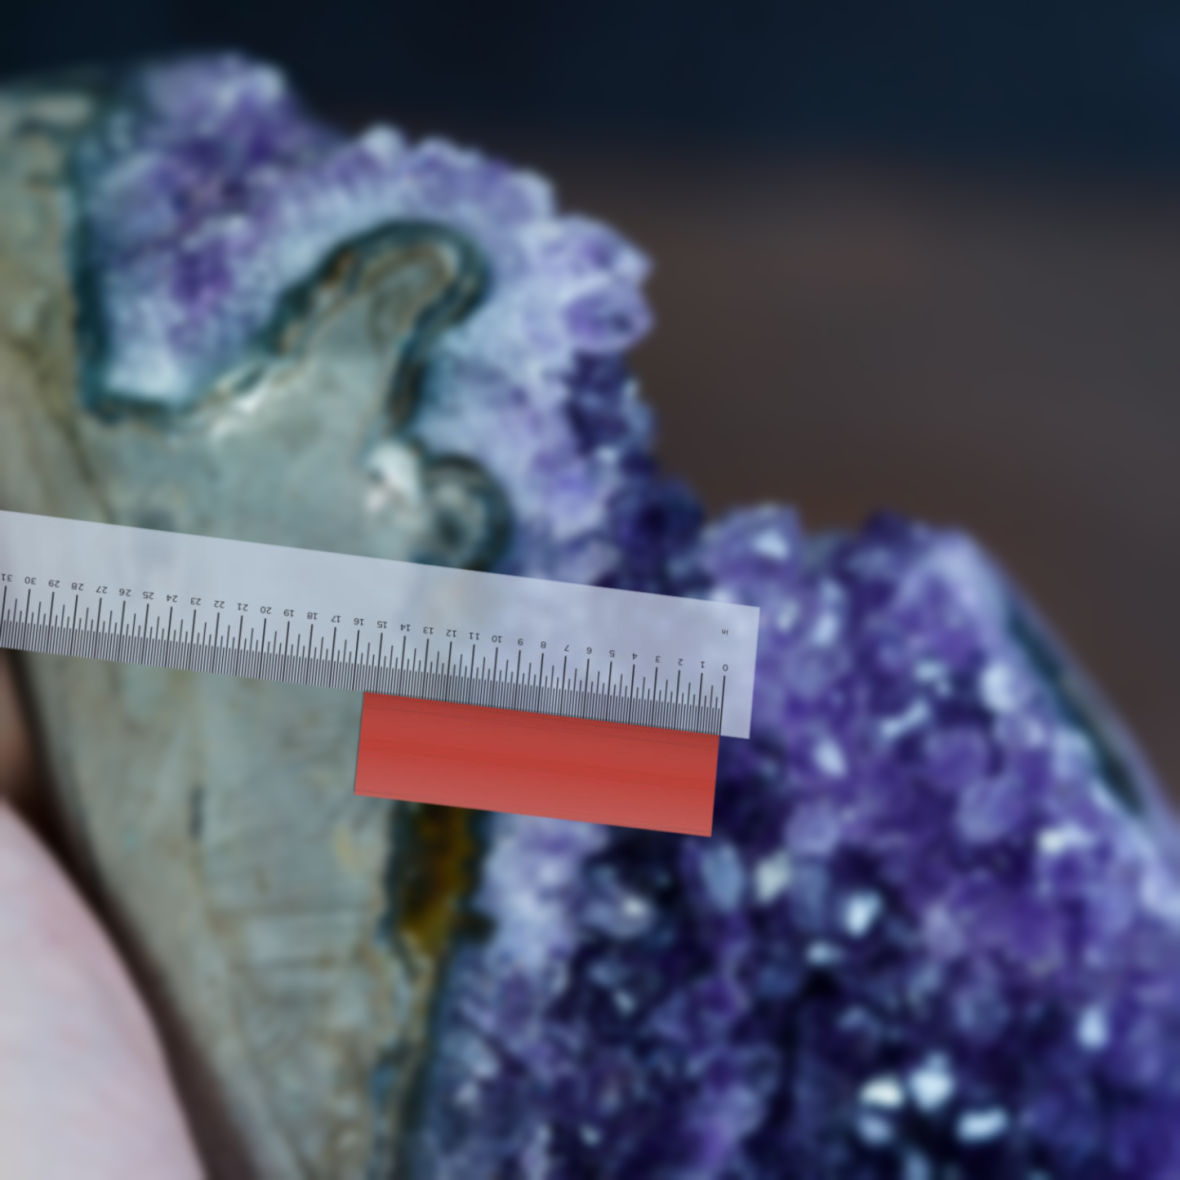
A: 15.5 in
